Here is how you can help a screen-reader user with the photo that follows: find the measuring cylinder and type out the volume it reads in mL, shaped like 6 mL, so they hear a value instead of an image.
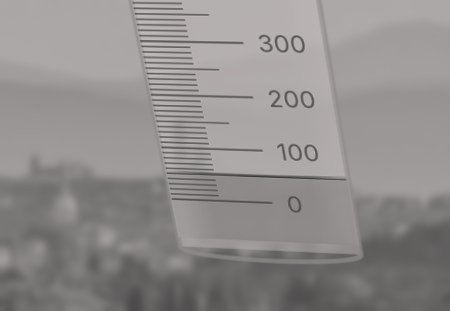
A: 50 mL
